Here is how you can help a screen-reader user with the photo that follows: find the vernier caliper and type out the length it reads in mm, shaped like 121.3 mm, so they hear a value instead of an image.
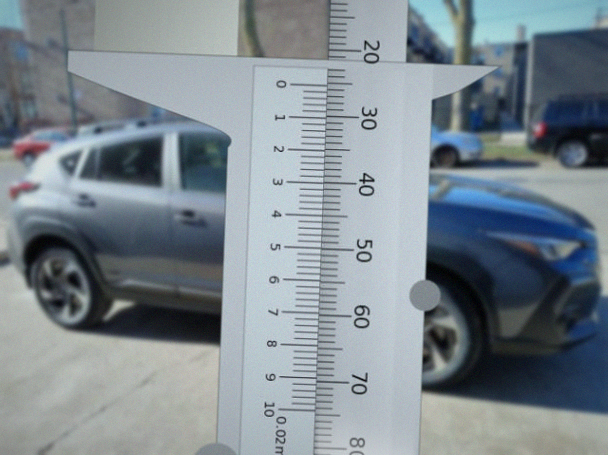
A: 25.4 mm
